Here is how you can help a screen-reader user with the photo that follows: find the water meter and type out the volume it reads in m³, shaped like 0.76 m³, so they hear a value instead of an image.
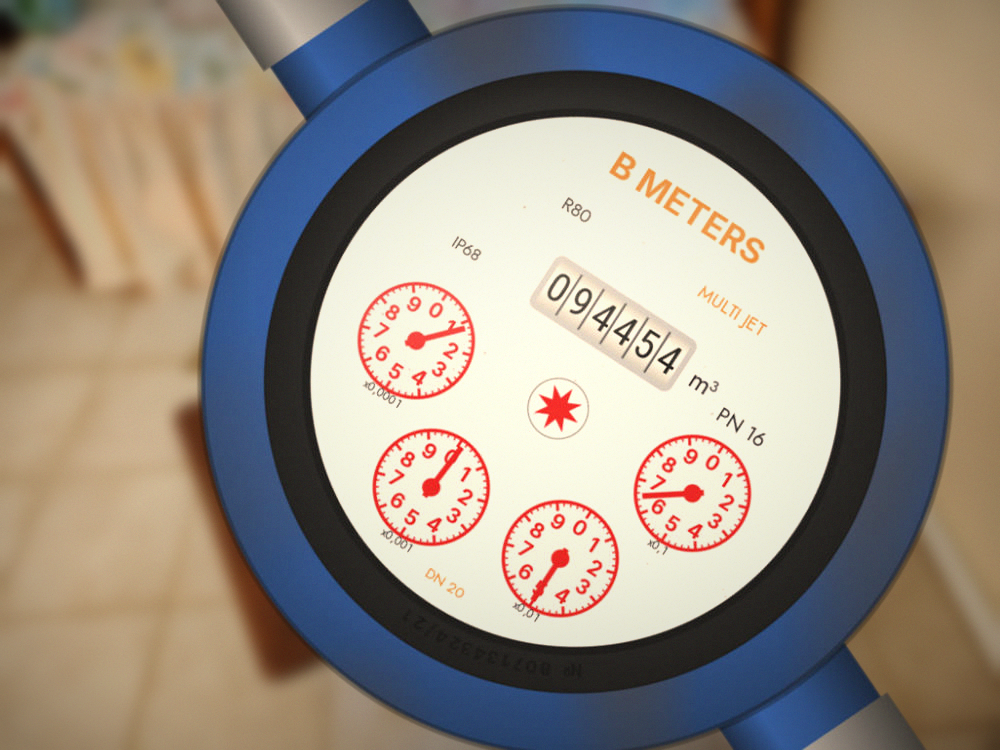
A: 94454.6501 m³
